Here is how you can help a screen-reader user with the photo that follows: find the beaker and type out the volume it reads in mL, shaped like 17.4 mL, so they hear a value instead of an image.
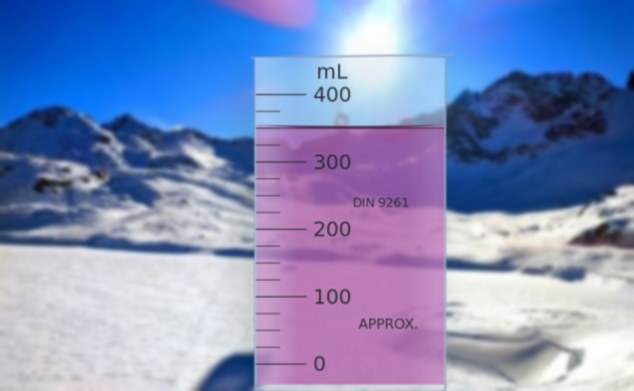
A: 350 mL
